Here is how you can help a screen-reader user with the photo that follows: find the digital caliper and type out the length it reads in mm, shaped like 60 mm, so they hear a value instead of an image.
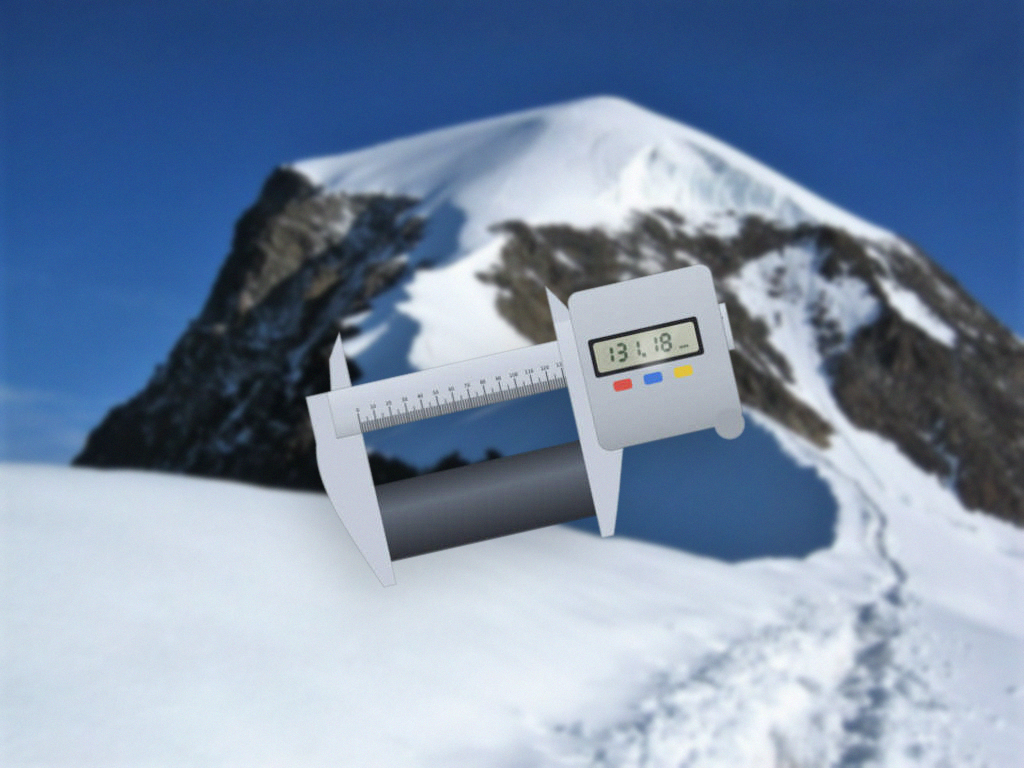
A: 131.18 mm
